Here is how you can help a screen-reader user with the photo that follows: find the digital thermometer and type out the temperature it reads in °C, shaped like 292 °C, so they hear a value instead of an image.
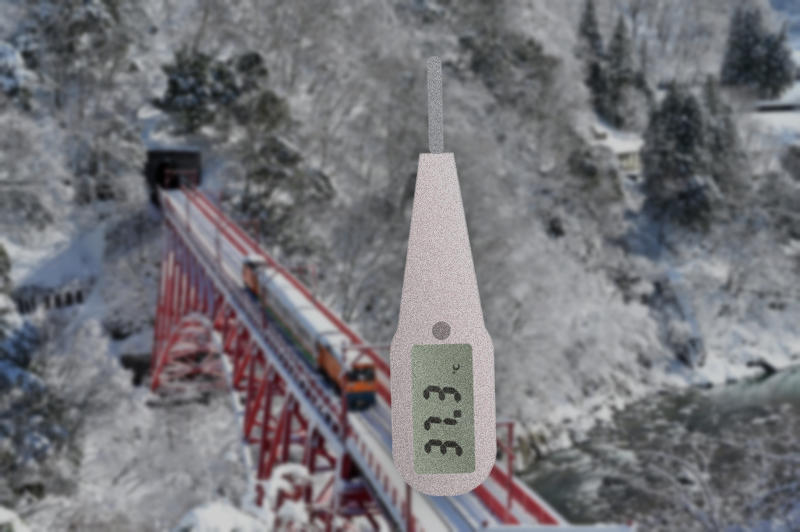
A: 37.3 °C
